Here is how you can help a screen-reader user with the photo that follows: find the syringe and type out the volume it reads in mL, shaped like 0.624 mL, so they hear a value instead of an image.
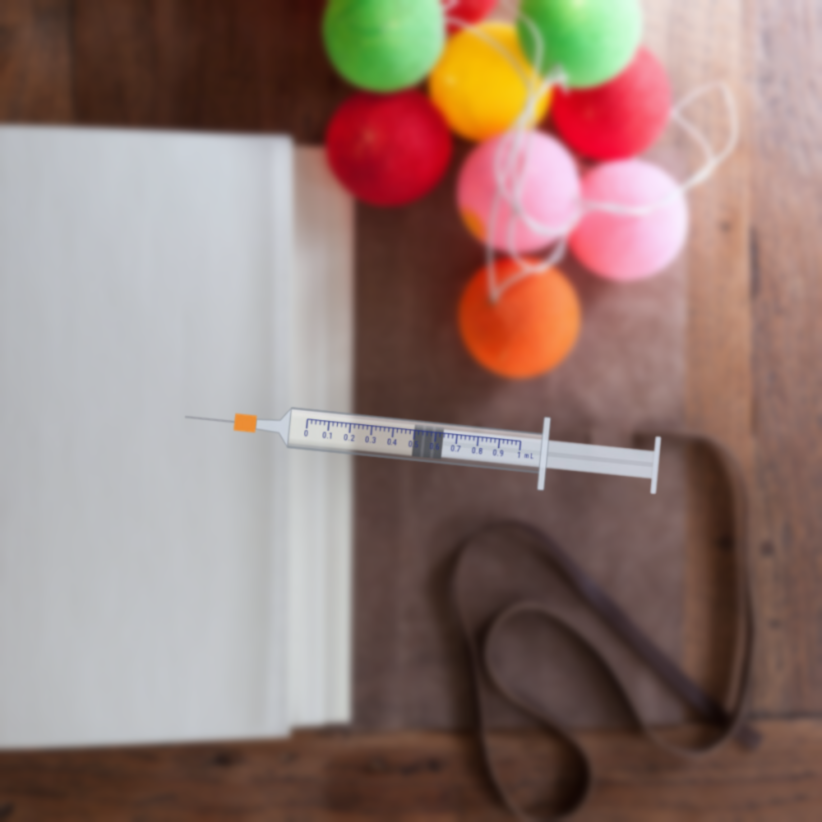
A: 0.5 mL
